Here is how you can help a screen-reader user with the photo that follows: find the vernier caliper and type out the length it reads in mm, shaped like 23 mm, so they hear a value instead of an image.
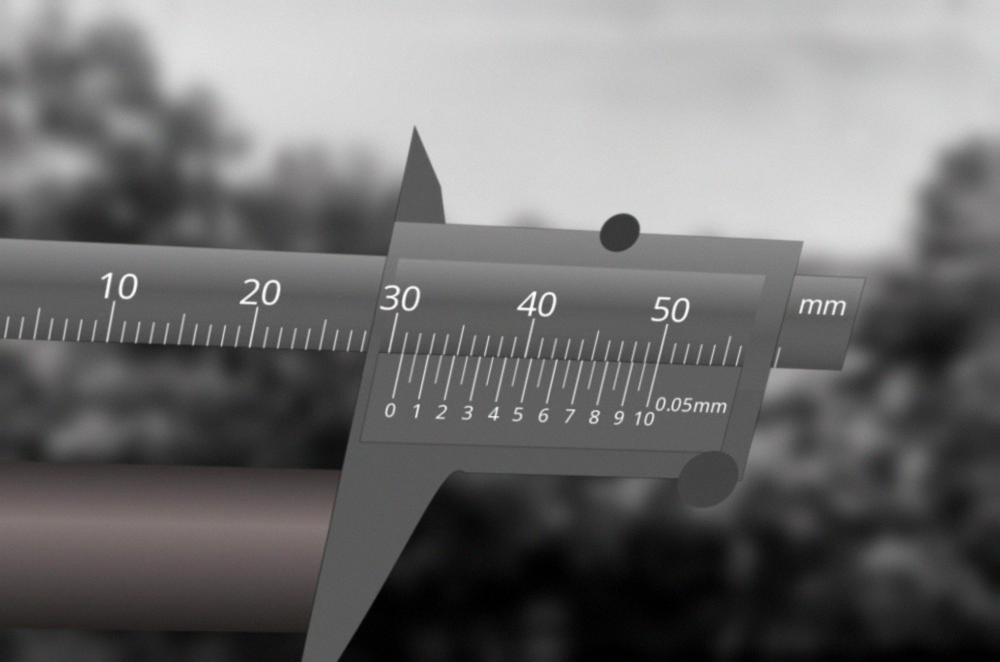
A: 31.0 mm
